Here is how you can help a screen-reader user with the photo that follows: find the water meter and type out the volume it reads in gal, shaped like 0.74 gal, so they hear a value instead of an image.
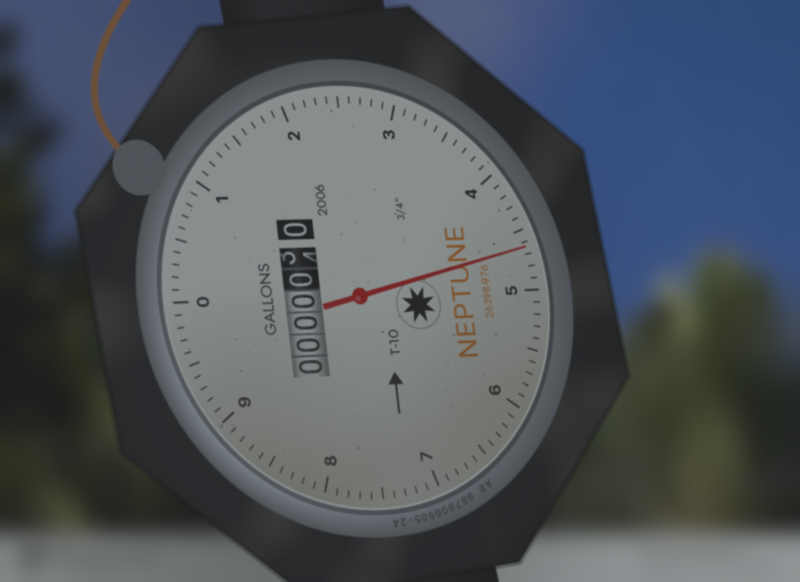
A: 34.6 gal
